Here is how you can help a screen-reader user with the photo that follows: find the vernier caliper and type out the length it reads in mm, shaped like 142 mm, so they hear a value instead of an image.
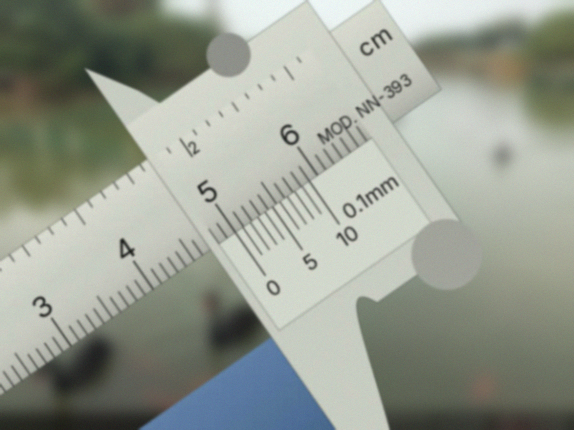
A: 50.0 mm
